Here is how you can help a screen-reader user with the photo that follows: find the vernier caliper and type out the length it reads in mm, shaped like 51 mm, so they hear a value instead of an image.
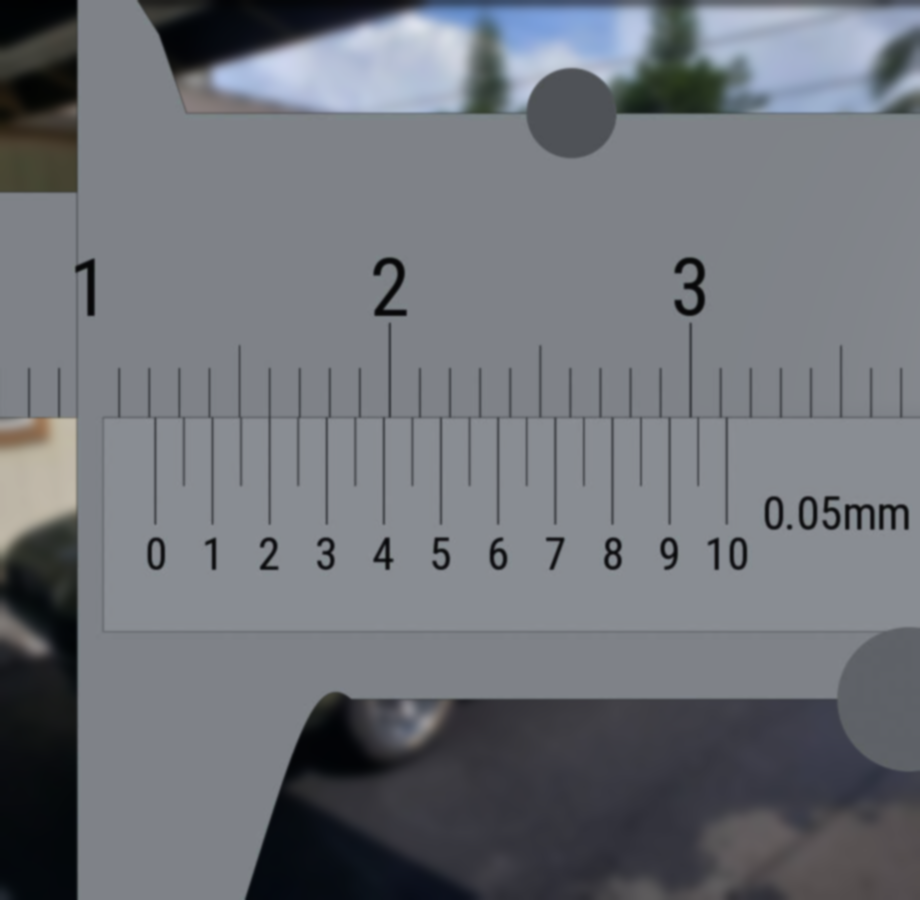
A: 12.2 mm
